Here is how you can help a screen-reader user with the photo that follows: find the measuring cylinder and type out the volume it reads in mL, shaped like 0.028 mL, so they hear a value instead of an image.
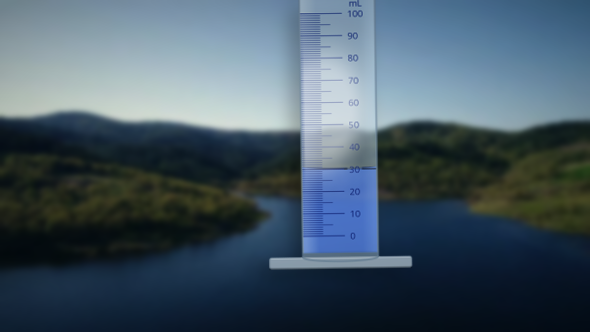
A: 30 mL
